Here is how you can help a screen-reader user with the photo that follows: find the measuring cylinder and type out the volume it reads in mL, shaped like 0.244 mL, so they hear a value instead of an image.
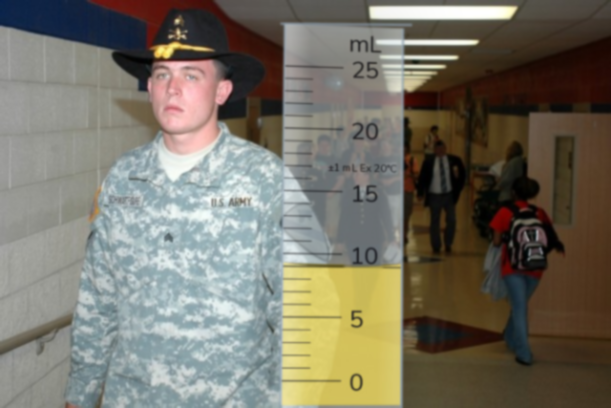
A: 9 mL
